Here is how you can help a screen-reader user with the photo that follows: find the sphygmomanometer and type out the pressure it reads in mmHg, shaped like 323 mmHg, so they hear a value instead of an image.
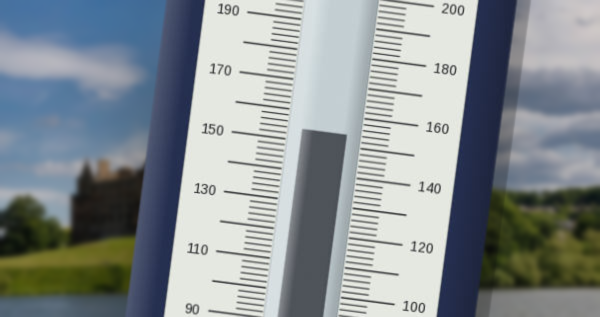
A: 154 mmHg
